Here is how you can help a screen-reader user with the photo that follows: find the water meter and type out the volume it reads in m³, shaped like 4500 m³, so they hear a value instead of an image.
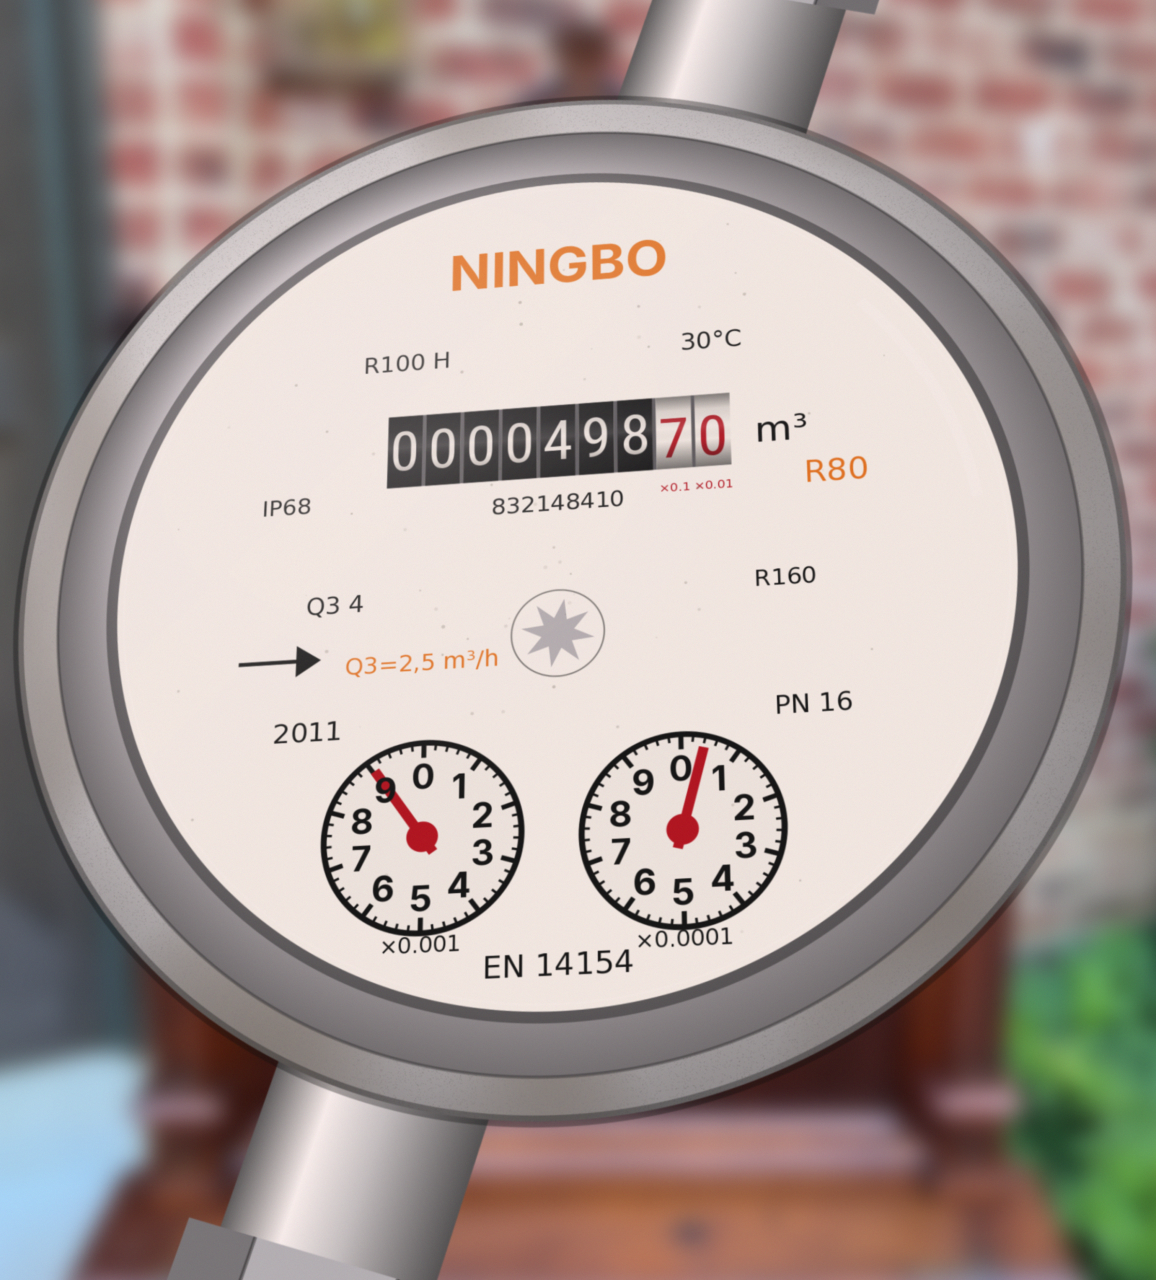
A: 498.6990 m³
